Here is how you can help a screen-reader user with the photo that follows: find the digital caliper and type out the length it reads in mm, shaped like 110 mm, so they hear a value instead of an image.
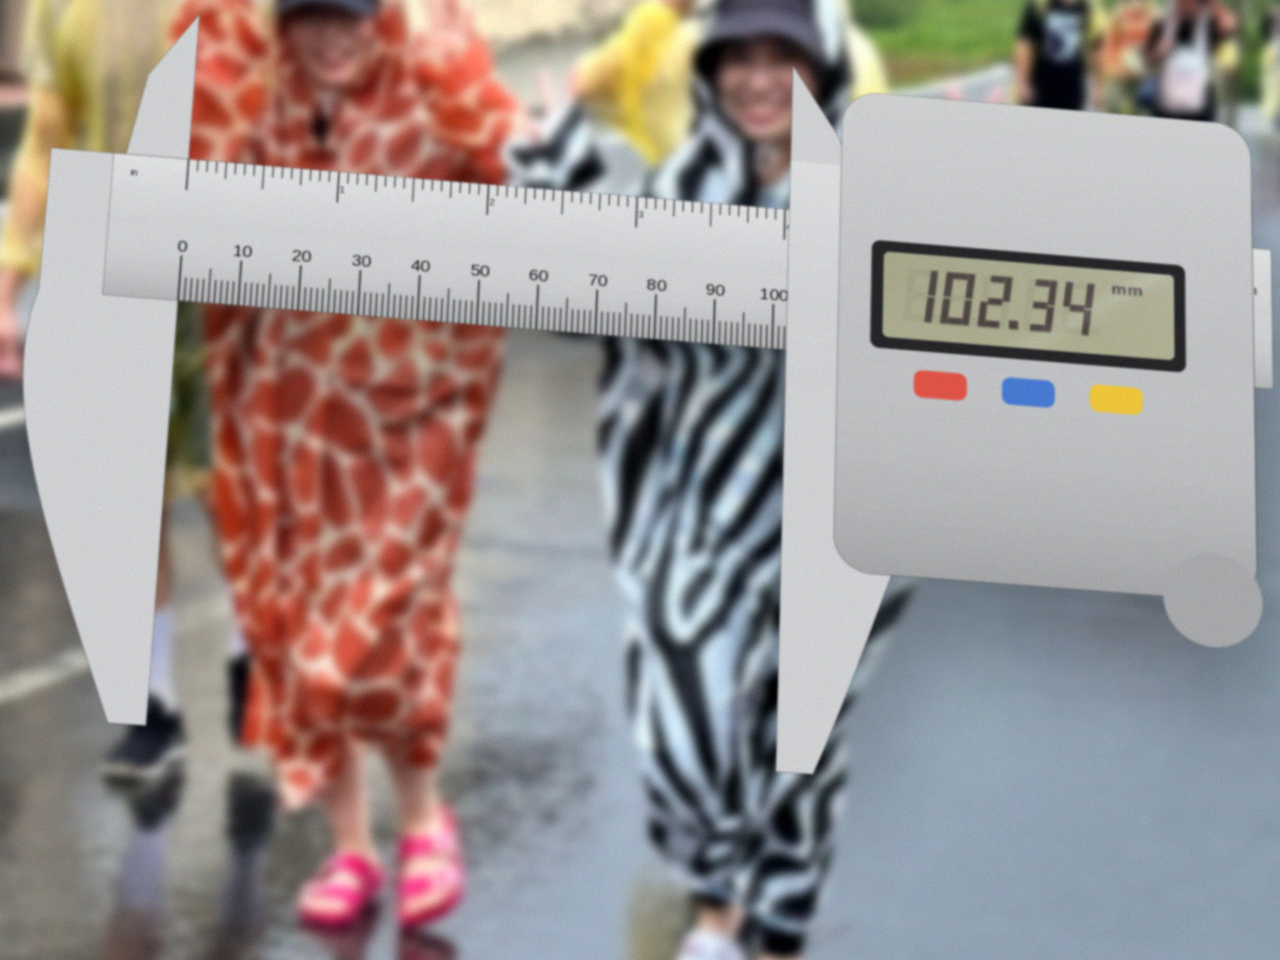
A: 102.34 mm
